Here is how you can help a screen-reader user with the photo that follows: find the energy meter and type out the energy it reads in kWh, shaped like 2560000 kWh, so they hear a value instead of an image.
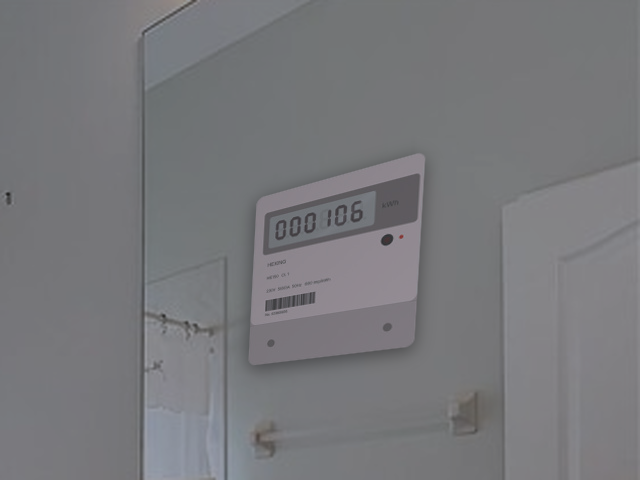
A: 106 kWh
